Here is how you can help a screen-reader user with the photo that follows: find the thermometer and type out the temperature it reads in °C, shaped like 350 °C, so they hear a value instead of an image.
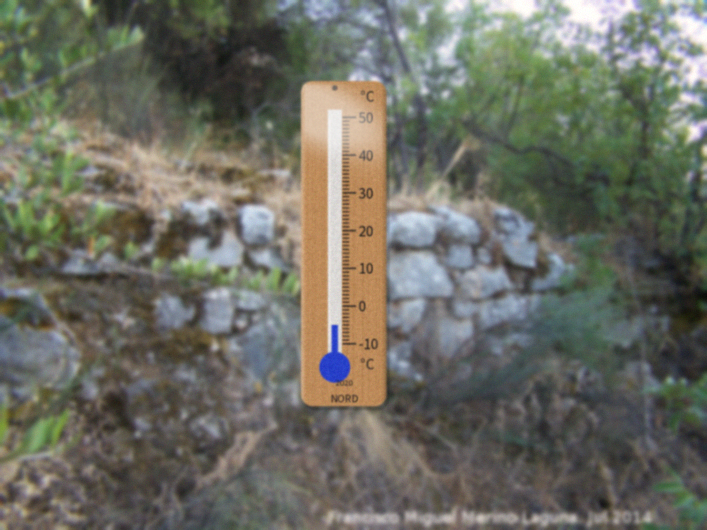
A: -5 °C
